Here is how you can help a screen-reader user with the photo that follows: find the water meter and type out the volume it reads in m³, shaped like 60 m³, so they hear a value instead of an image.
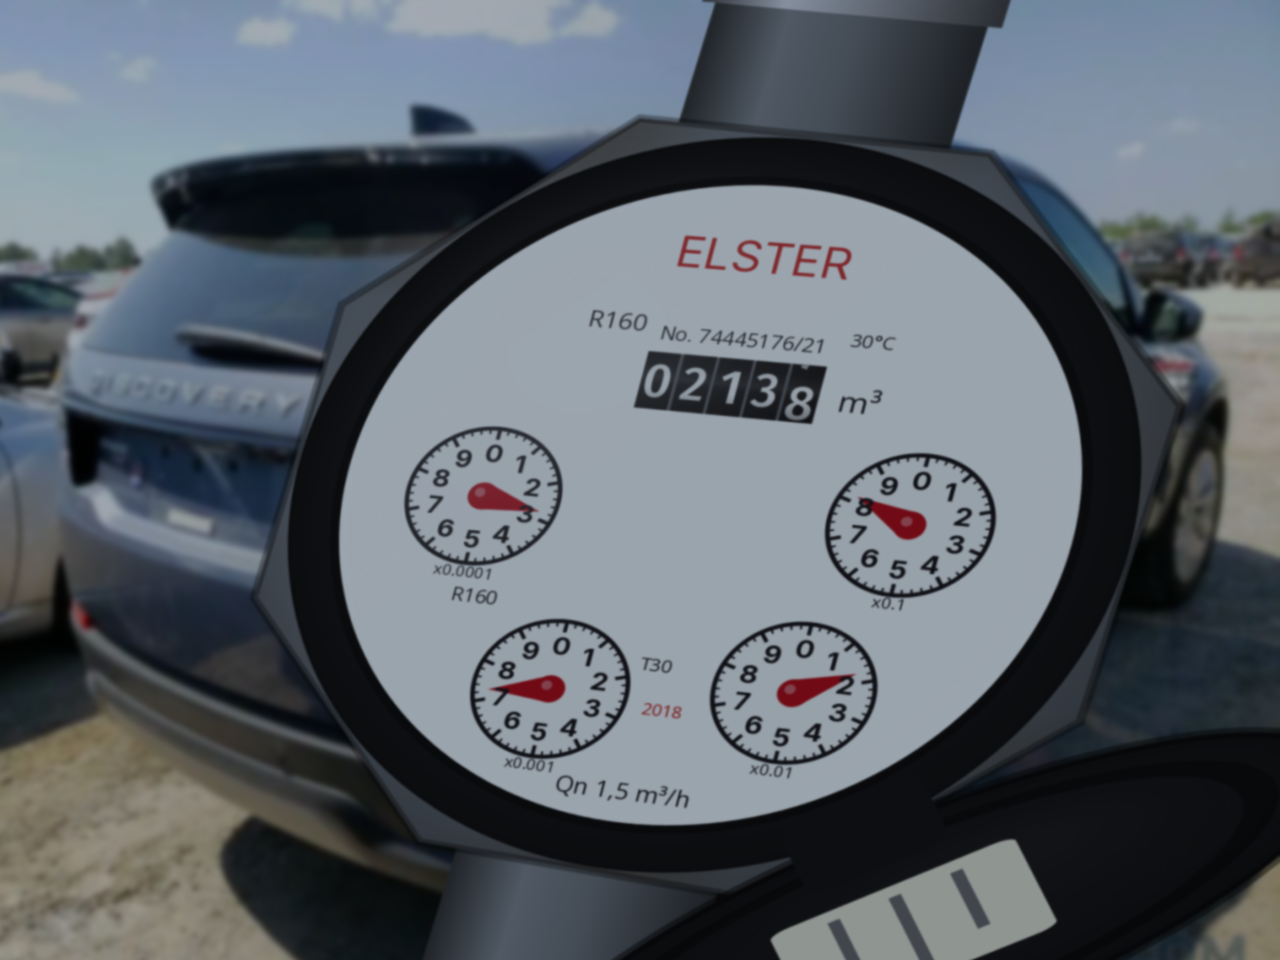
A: 2137.8172 m³
